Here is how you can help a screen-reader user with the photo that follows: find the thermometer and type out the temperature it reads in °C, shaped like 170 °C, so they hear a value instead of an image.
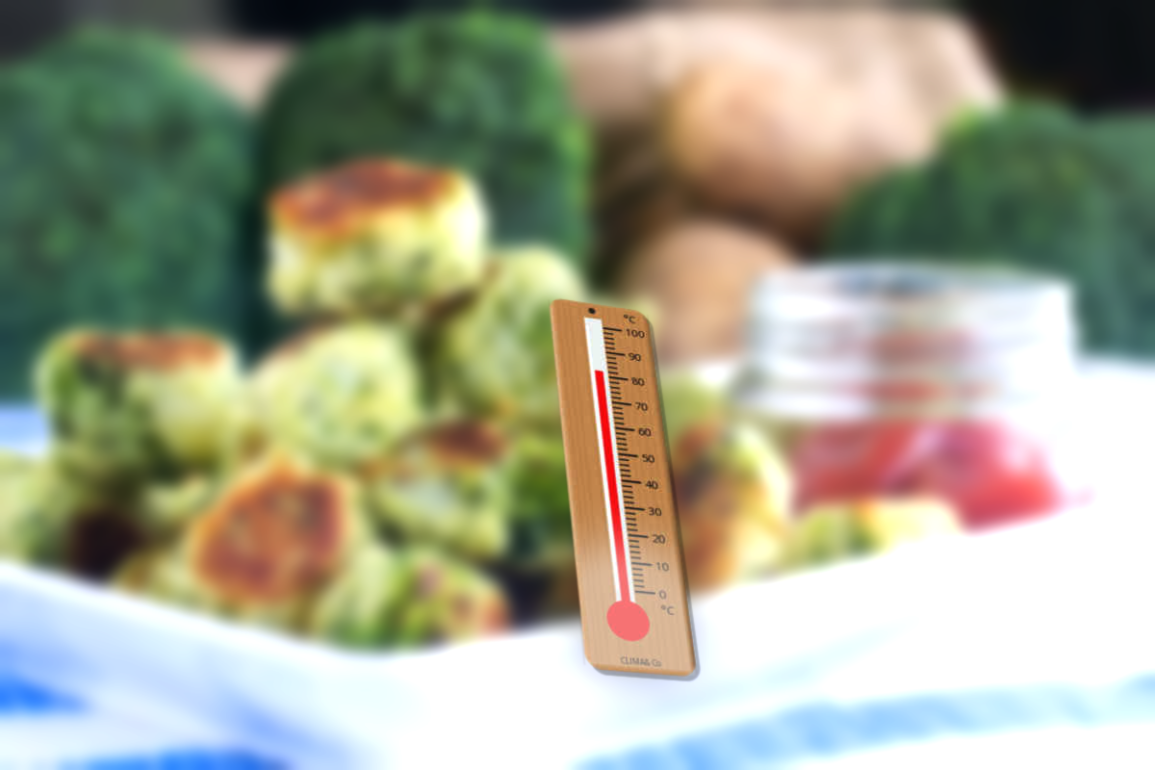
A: 82 °C
